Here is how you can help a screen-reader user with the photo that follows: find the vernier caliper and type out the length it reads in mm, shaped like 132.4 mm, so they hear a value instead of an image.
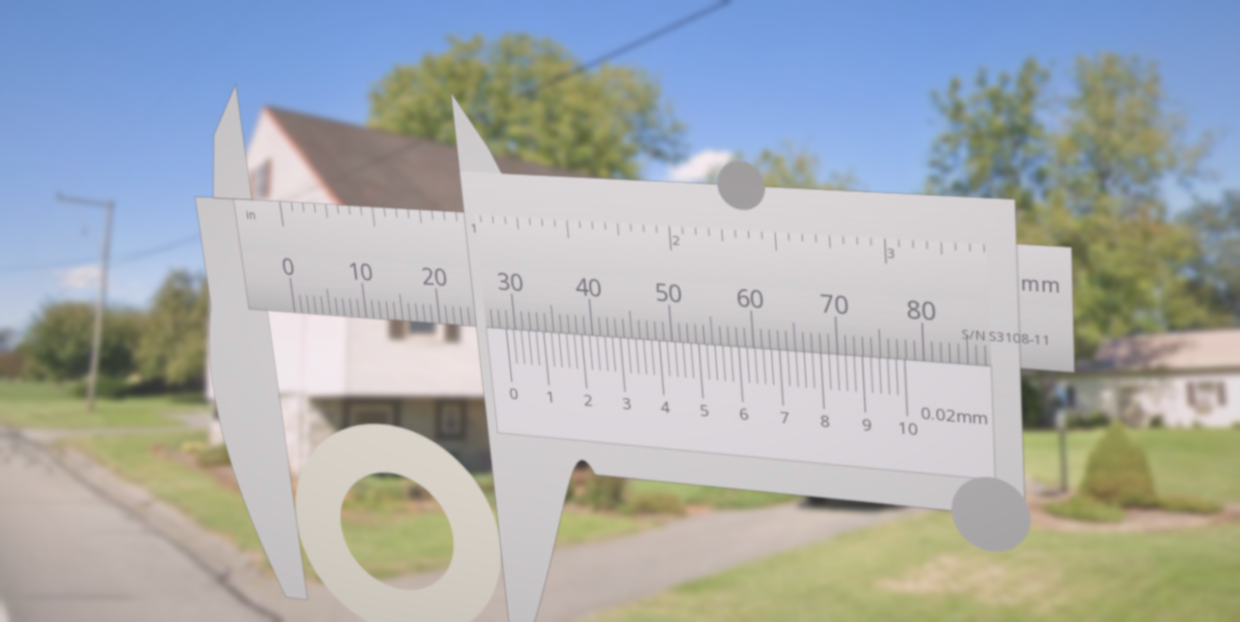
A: 28.8 mm
